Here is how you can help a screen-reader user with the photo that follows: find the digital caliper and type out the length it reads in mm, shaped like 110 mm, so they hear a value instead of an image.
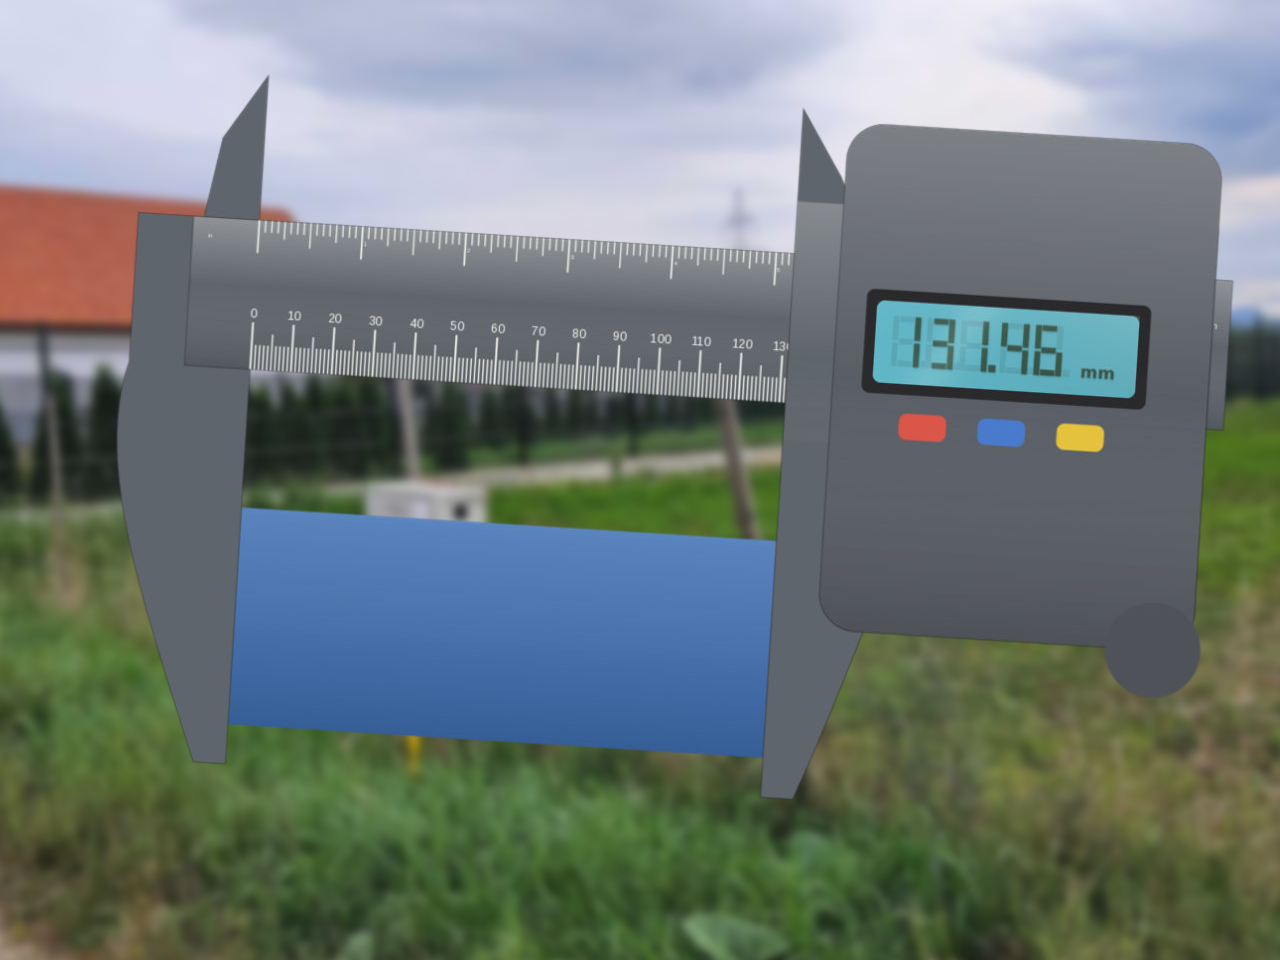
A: 131.46 mm
